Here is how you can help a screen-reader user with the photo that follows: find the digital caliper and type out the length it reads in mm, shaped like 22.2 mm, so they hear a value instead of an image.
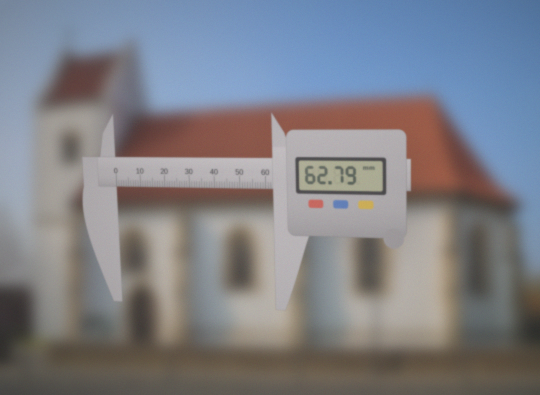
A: 62.79 mm
